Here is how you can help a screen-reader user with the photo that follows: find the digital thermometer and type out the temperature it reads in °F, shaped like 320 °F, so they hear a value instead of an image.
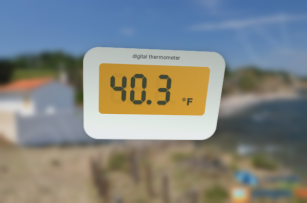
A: 40.3 °F
